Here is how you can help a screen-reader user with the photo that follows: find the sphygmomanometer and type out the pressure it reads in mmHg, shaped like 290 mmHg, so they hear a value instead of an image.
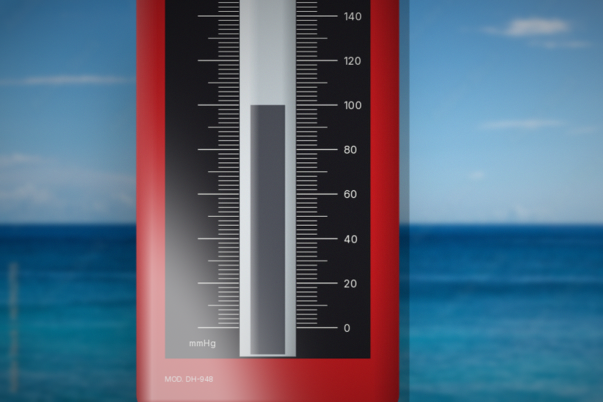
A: 100 mmHg
